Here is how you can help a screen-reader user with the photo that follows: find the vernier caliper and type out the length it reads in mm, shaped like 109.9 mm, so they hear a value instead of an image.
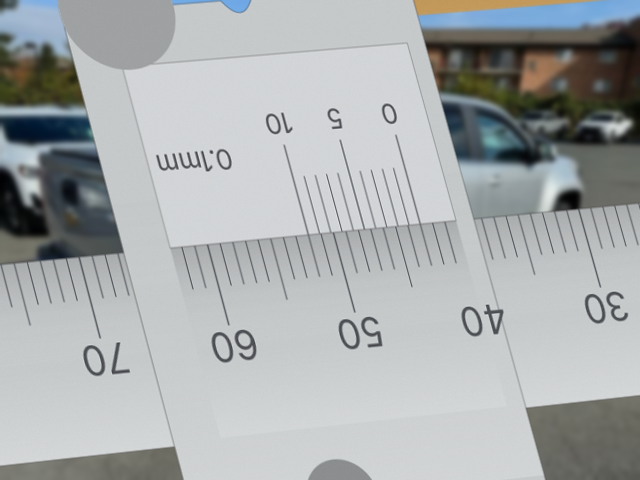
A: 43.0 mm
